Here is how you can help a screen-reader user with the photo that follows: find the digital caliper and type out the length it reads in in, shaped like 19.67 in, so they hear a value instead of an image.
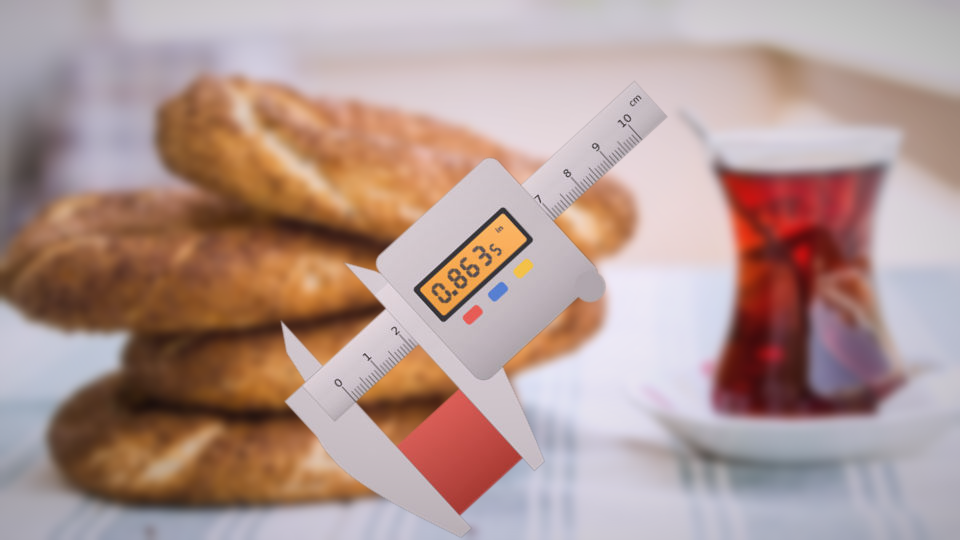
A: 0.8635 in
